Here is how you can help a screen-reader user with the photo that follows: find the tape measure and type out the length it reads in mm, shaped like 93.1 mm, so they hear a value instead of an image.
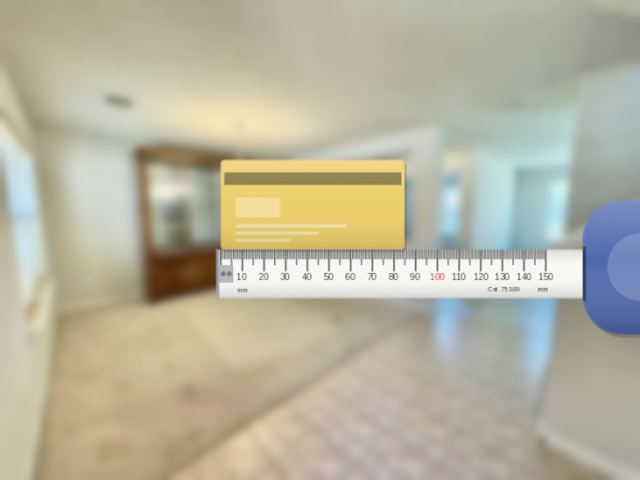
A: 85 mm
